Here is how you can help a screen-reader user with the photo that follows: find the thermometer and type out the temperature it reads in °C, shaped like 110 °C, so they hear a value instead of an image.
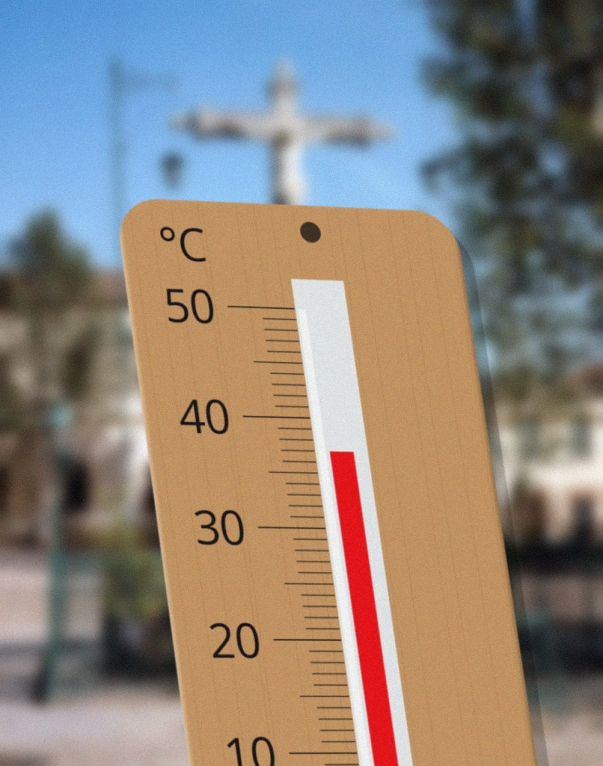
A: 37 °C
